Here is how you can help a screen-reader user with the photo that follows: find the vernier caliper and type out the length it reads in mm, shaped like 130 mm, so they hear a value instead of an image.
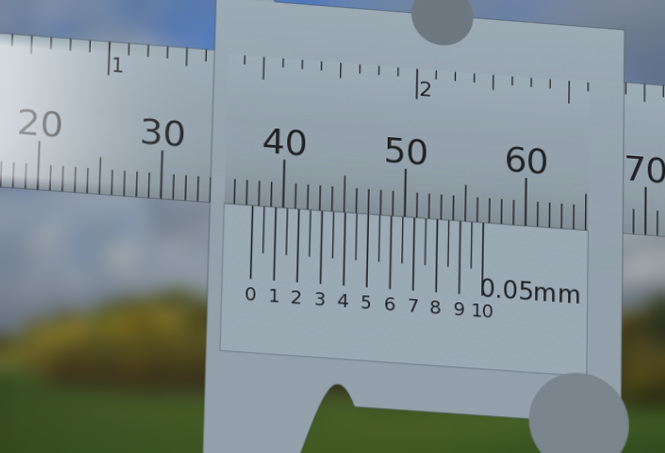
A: 37.5 mm
